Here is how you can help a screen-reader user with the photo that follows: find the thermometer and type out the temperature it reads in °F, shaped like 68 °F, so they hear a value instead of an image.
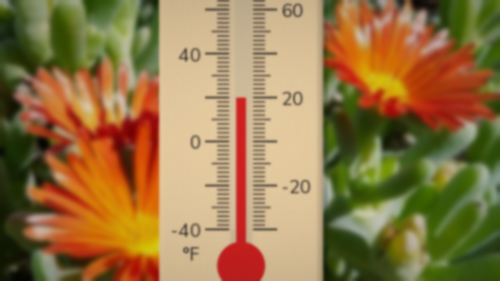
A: 20 °F
